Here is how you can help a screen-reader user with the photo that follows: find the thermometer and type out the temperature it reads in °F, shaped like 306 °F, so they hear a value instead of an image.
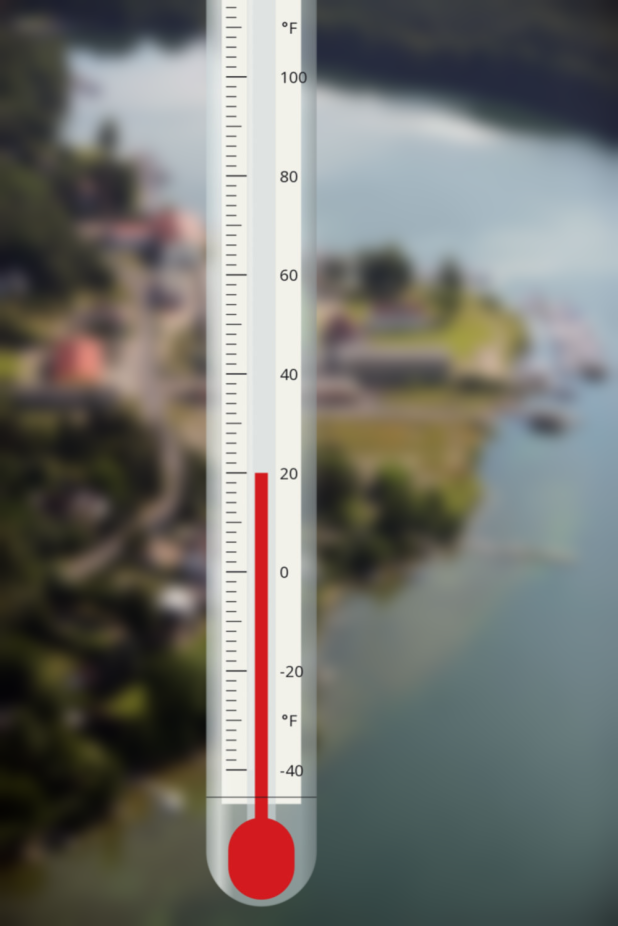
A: 20 °F
